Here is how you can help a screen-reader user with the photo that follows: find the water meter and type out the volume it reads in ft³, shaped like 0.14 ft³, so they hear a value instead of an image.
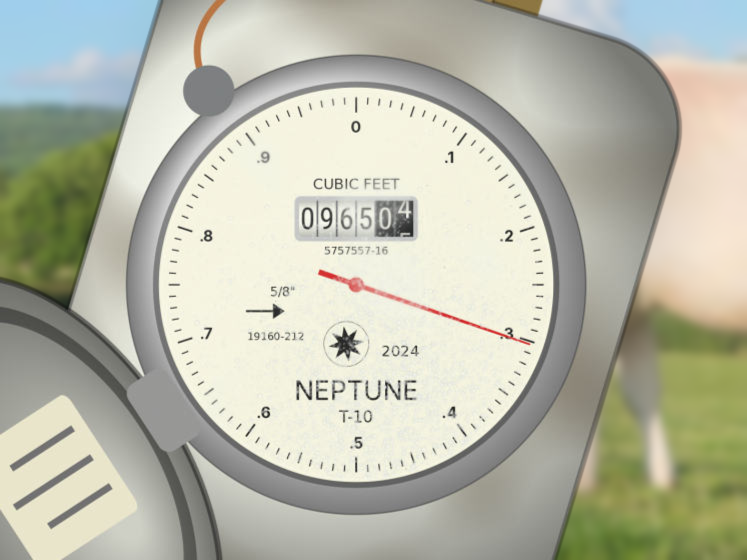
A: 96504.30 ft³
